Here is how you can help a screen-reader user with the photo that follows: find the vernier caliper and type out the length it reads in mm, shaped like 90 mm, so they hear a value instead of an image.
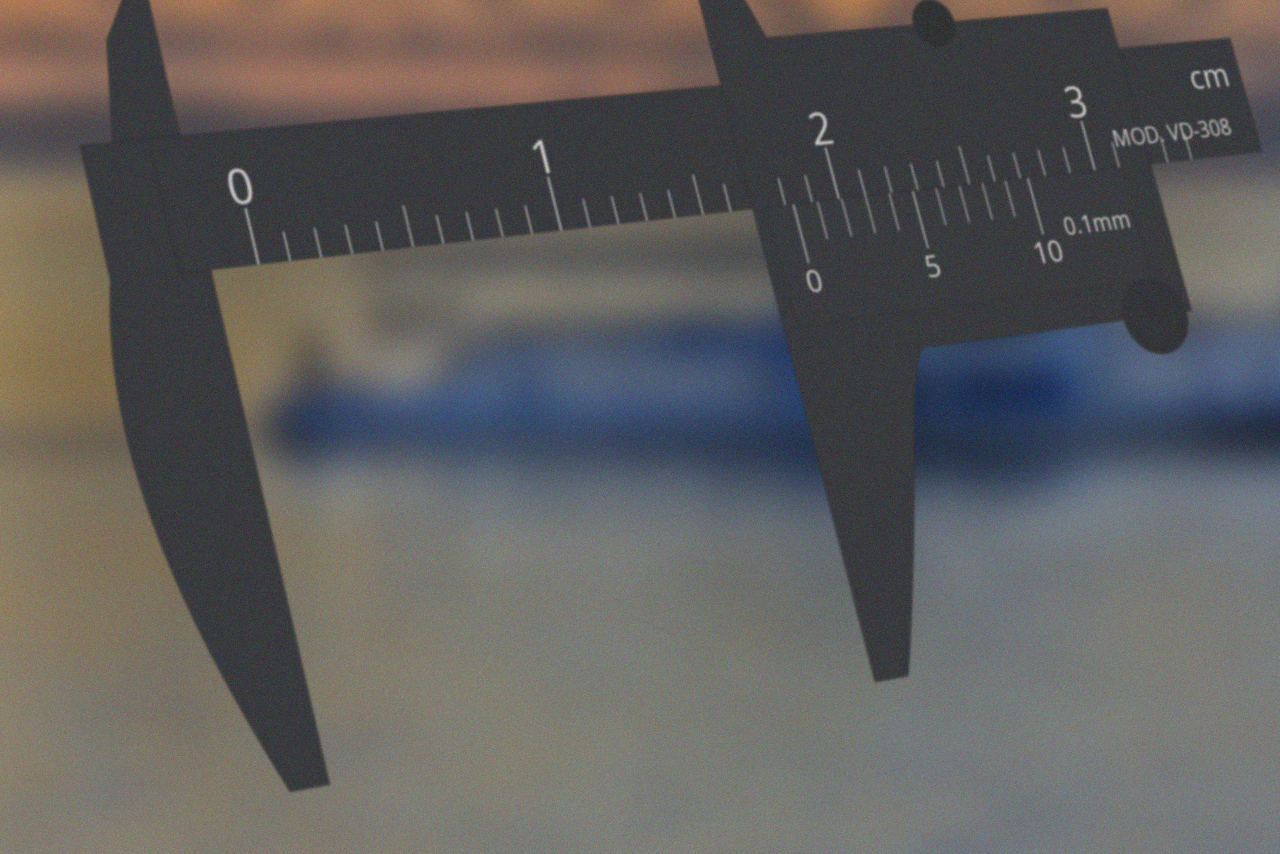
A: 18.3 mm
